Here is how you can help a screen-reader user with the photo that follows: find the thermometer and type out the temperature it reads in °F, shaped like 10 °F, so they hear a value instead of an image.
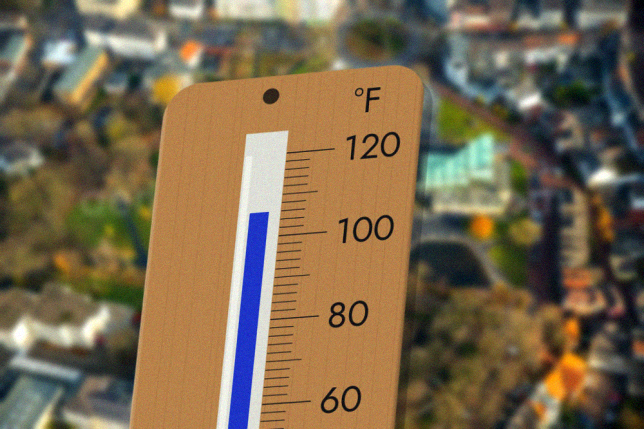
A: 106 °F
